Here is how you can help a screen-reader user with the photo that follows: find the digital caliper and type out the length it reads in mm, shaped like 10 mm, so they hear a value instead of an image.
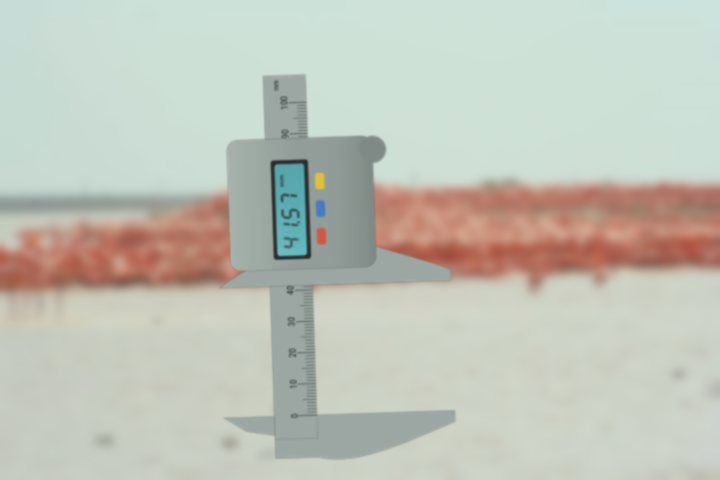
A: 41.57 mm
